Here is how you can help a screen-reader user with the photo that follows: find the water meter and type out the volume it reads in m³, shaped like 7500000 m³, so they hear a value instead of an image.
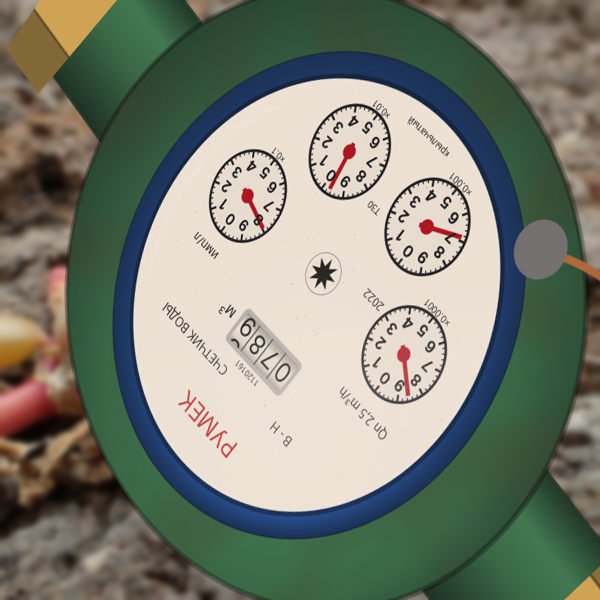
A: 788.7968 m³
